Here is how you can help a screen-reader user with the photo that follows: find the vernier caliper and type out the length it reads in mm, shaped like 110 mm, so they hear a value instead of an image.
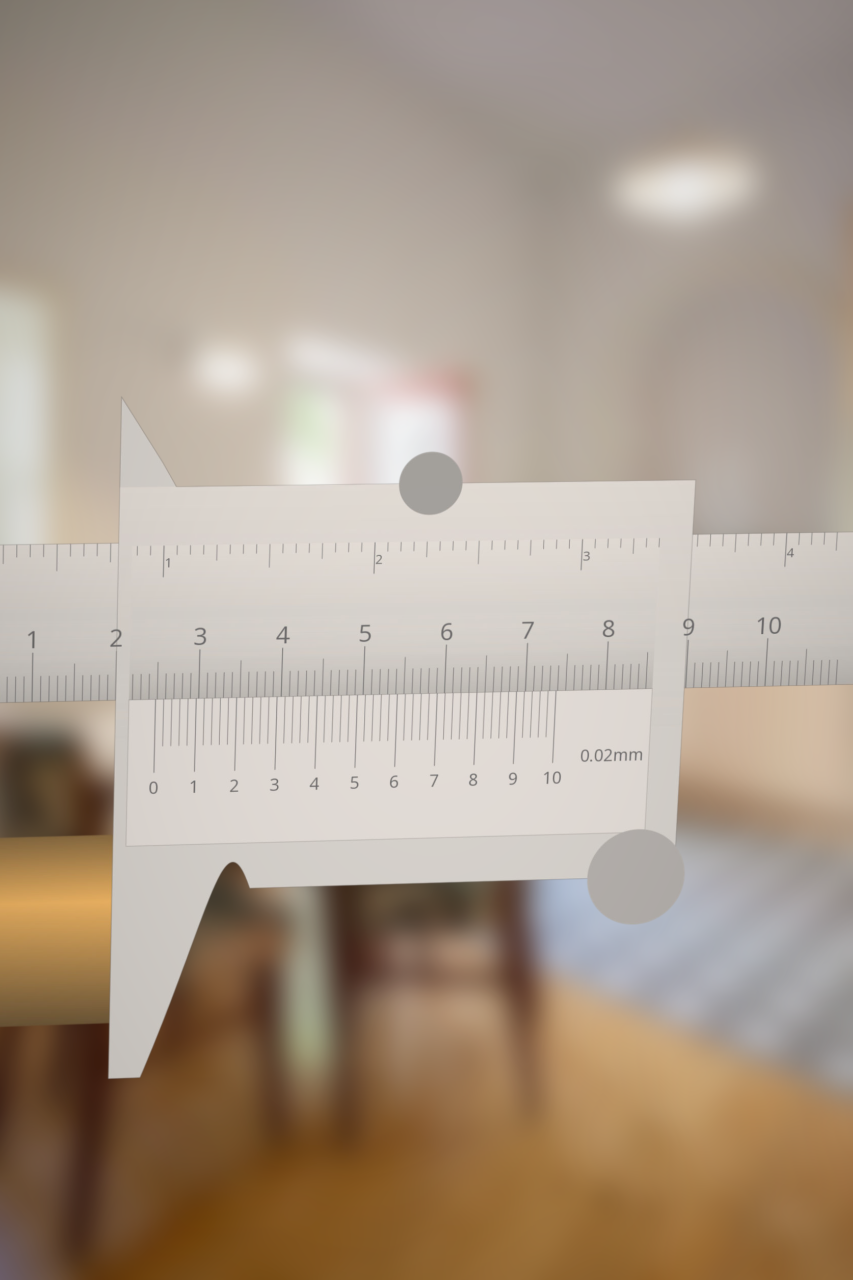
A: 24.8 mm
